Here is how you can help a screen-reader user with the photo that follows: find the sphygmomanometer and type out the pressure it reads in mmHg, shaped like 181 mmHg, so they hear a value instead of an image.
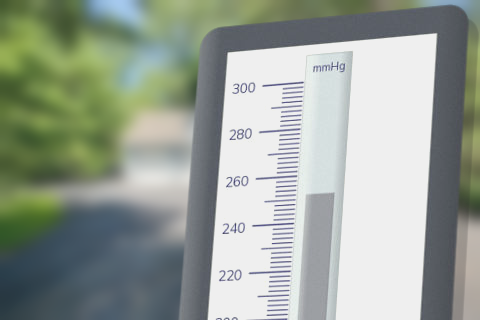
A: 252 mmHg
